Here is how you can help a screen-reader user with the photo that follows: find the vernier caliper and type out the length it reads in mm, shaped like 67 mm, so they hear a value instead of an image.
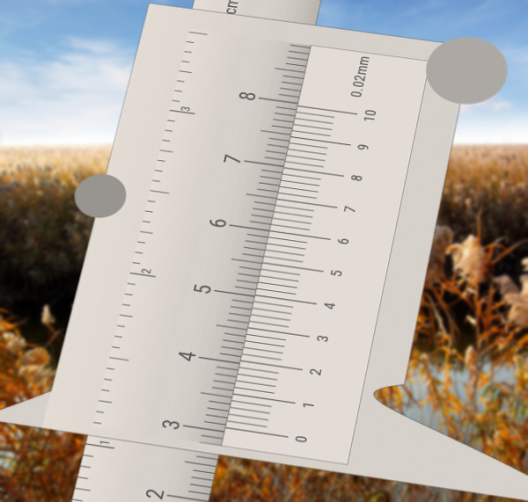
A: 30.6 mm
